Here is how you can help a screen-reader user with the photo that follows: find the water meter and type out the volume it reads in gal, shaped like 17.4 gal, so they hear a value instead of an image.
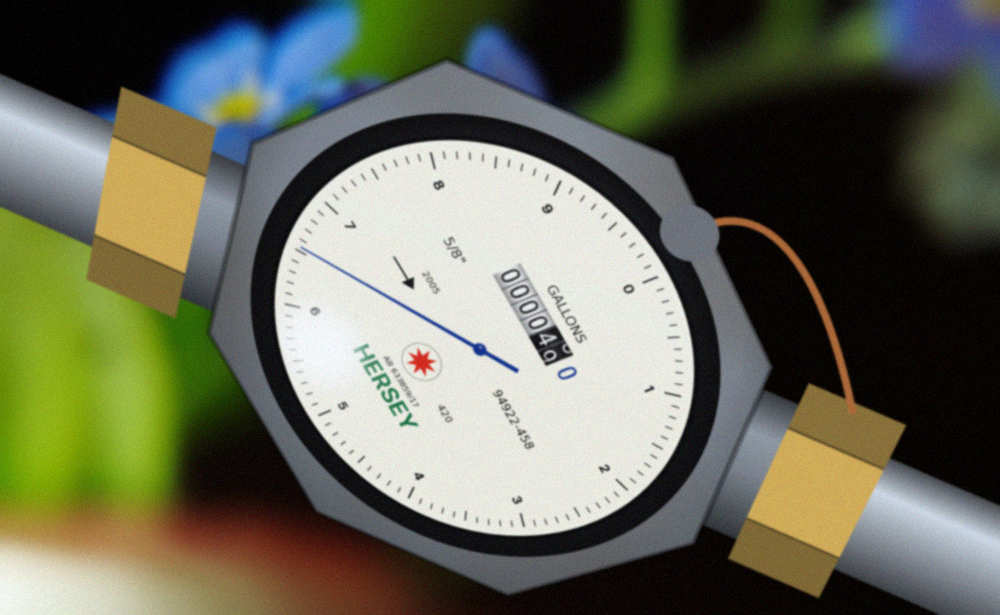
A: 486.5 gal
